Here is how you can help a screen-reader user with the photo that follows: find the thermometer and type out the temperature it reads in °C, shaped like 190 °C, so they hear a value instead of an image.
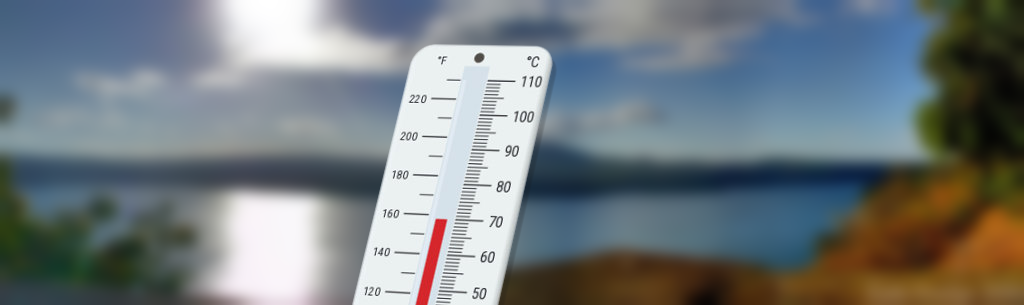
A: 70 °C
